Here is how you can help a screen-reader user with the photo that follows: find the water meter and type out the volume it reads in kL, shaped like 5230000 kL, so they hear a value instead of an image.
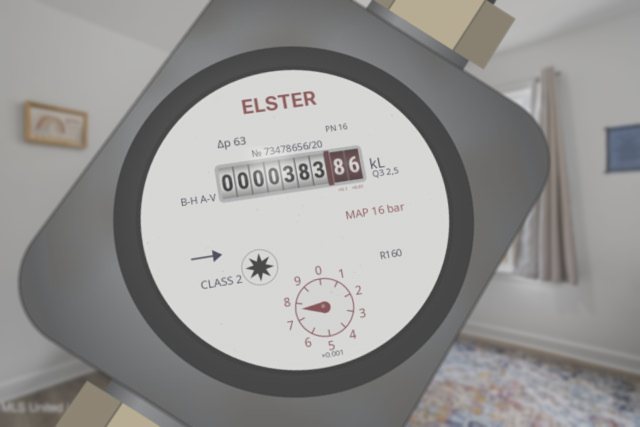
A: 383.867 kL
